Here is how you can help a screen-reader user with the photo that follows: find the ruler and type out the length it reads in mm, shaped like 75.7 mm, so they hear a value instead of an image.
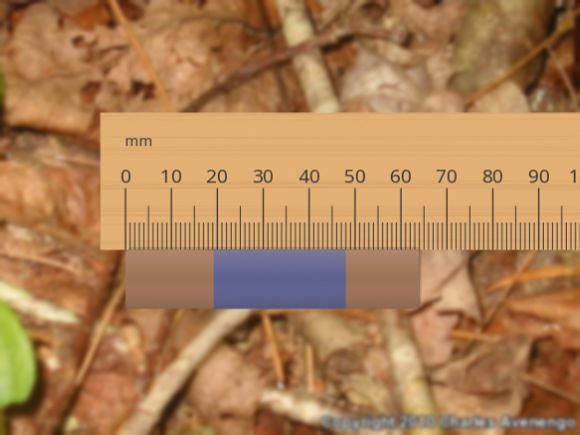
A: 64 mm
